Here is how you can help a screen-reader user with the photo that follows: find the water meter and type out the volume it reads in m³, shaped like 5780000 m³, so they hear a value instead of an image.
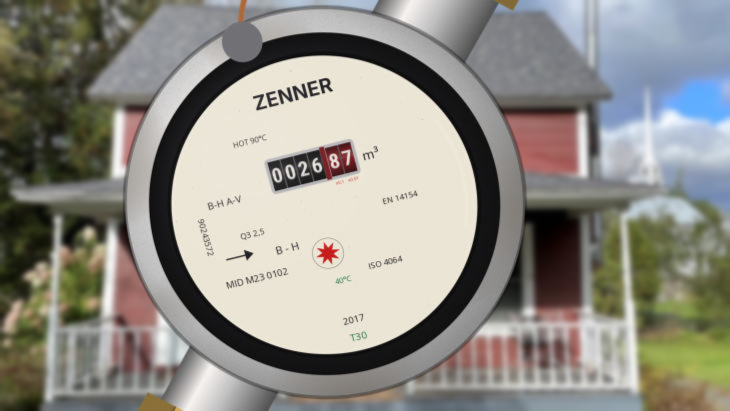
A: 26.87 m³
